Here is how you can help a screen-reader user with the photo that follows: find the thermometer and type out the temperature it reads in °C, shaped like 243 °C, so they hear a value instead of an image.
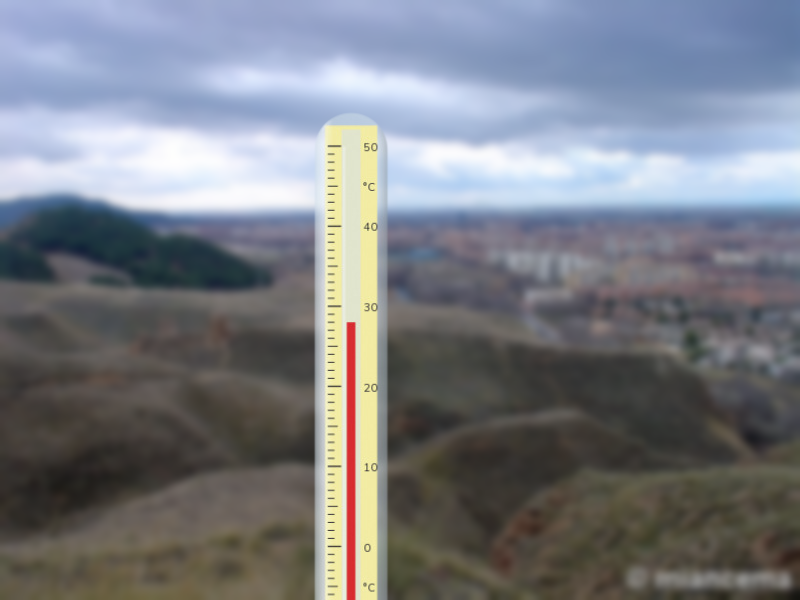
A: 28 °C
